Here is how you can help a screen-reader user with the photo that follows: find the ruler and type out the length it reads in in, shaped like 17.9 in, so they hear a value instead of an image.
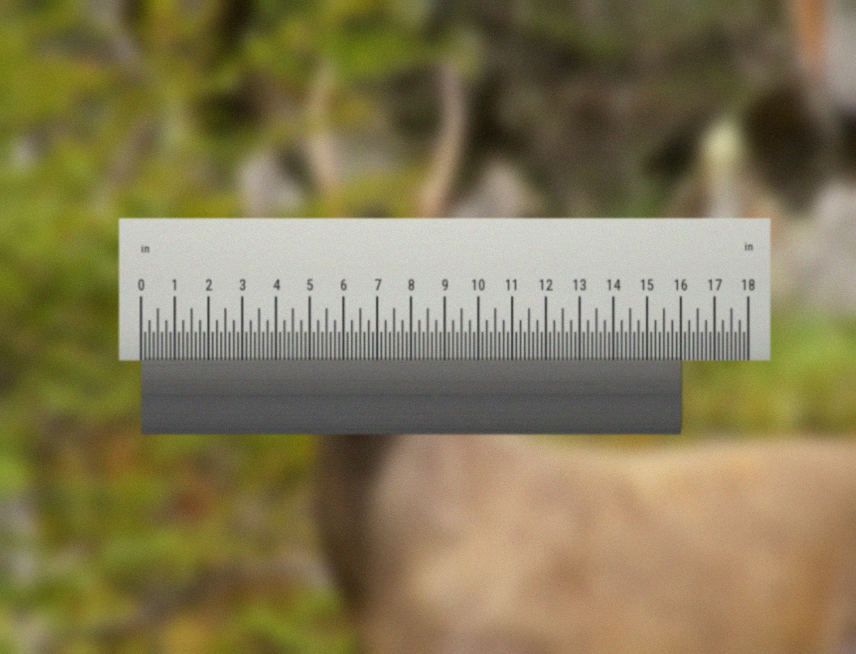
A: 16 in
